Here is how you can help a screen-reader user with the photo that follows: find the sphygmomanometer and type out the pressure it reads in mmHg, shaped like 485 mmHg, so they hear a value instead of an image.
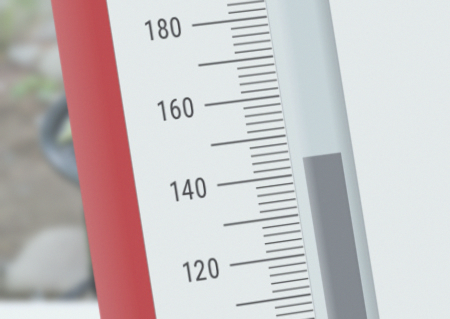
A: 144 mmHg
